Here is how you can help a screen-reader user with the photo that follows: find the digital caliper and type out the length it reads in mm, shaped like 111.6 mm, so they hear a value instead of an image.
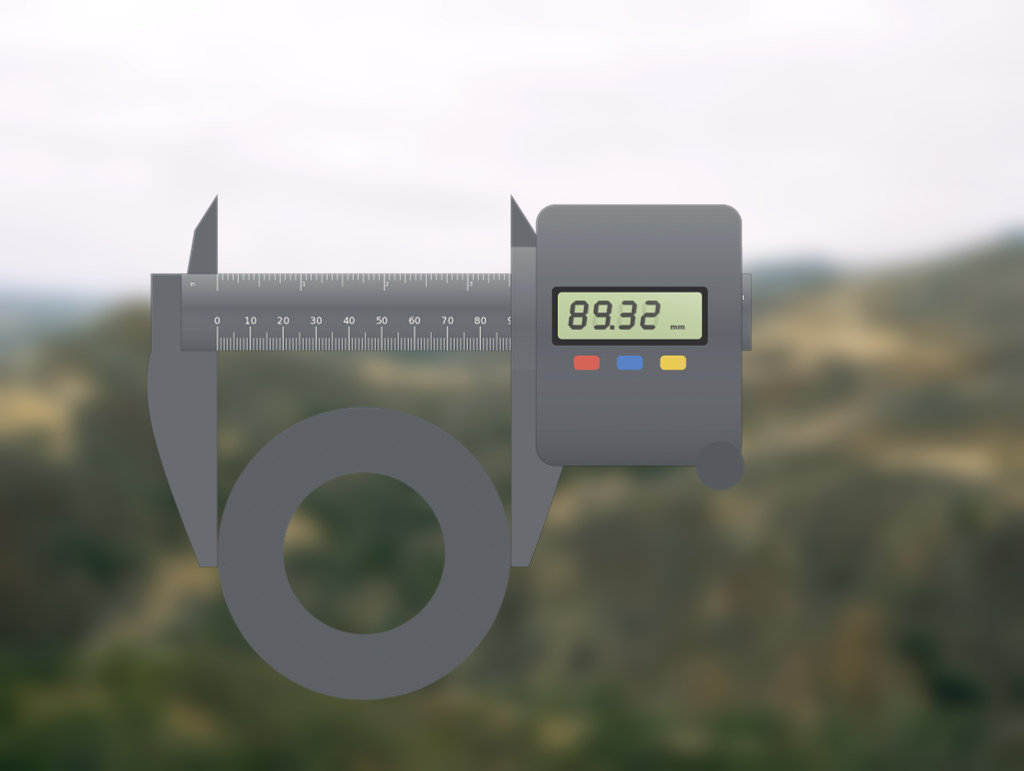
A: 89.32 mm
